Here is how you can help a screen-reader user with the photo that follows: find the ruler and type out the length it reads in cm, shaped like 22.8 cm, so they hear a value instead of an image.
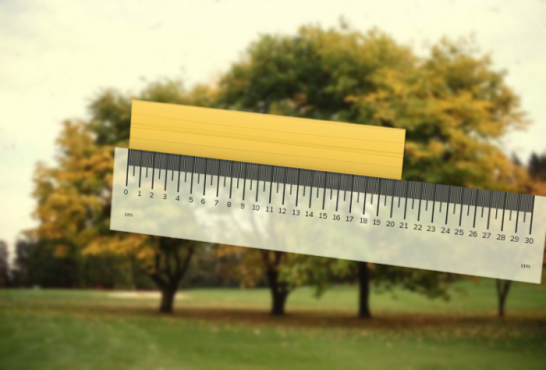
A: 20.5 cm
